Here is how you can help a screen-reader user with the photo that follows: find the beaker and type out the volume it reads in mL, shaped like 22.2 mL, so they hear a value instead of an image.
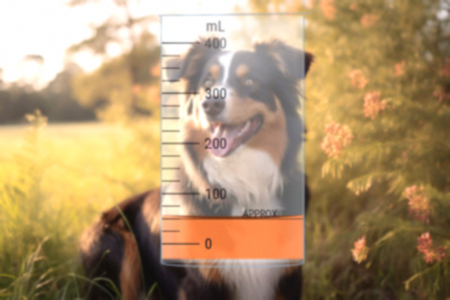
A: 50 mL
